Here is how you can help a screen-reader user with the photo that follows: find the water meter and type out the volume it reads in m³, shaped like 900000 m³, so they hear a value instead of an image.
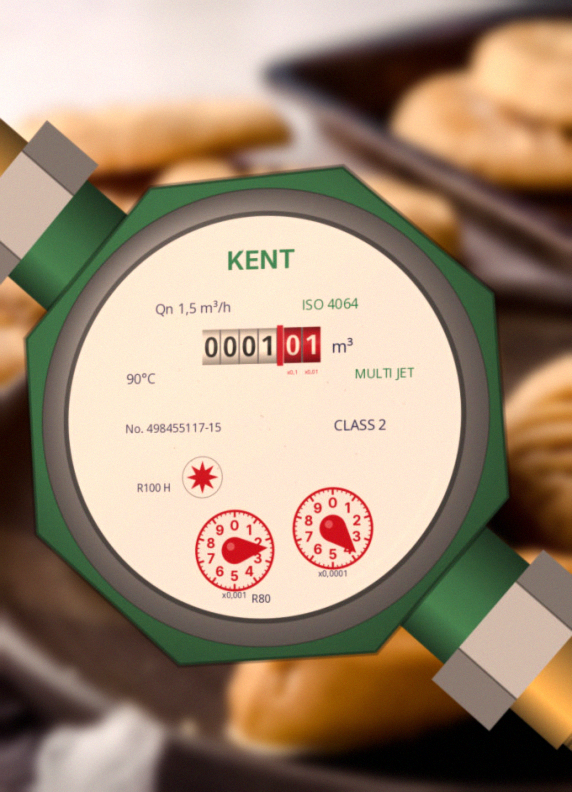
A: 1.0123 m³
